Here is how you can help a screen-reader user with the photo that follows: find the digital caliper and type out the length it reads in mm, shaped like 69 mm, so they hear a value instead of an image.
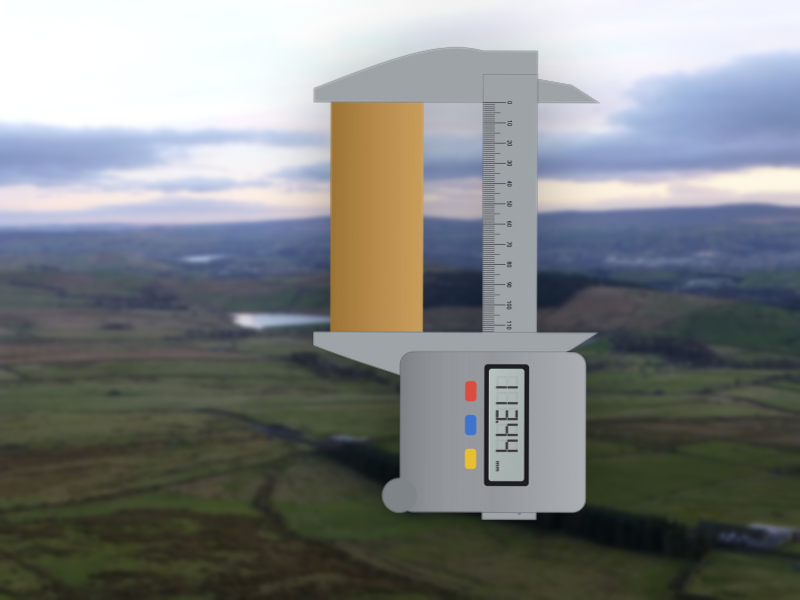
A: 113.44 mm
